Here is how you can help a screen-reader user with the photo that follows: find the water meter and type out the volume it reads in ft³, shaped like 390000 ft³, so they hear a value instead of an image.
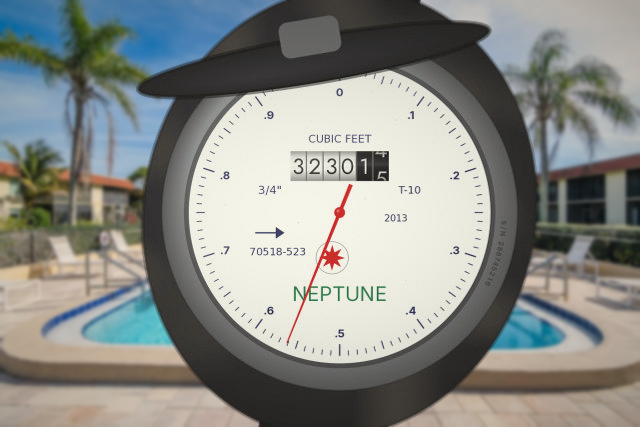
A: 323014.56 ft³
